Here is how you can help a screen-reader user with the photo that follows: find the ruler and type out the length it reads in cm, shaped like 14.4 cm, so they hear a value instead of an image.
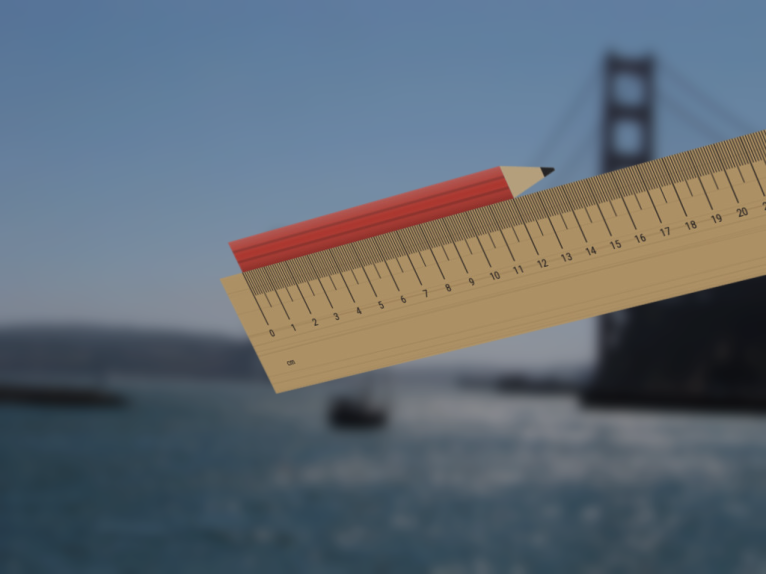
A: 14 cm
